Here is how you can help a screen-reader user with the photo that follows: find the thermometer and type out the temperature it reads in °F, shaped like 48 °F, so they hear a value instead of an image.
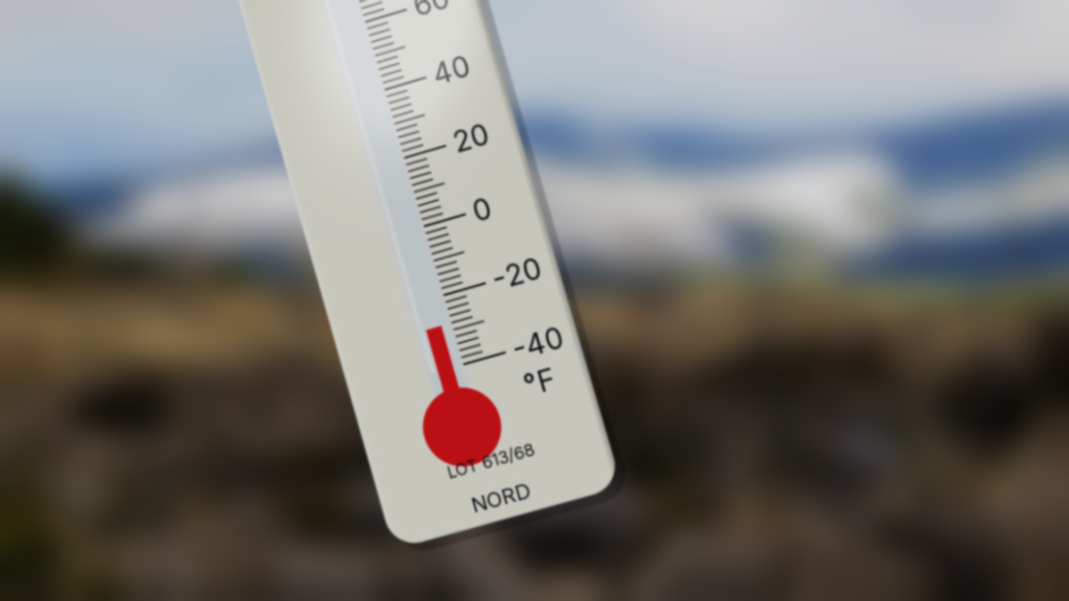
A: -28 °F
